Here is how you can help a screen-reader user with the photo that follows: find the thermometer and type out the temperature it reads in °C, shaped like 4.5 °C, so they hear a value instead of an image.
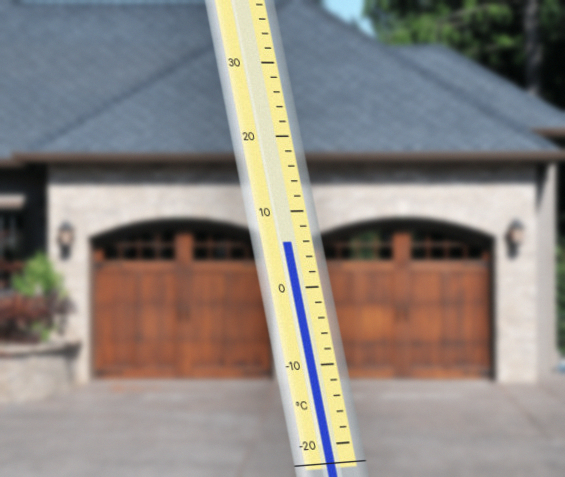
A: 6 °C
